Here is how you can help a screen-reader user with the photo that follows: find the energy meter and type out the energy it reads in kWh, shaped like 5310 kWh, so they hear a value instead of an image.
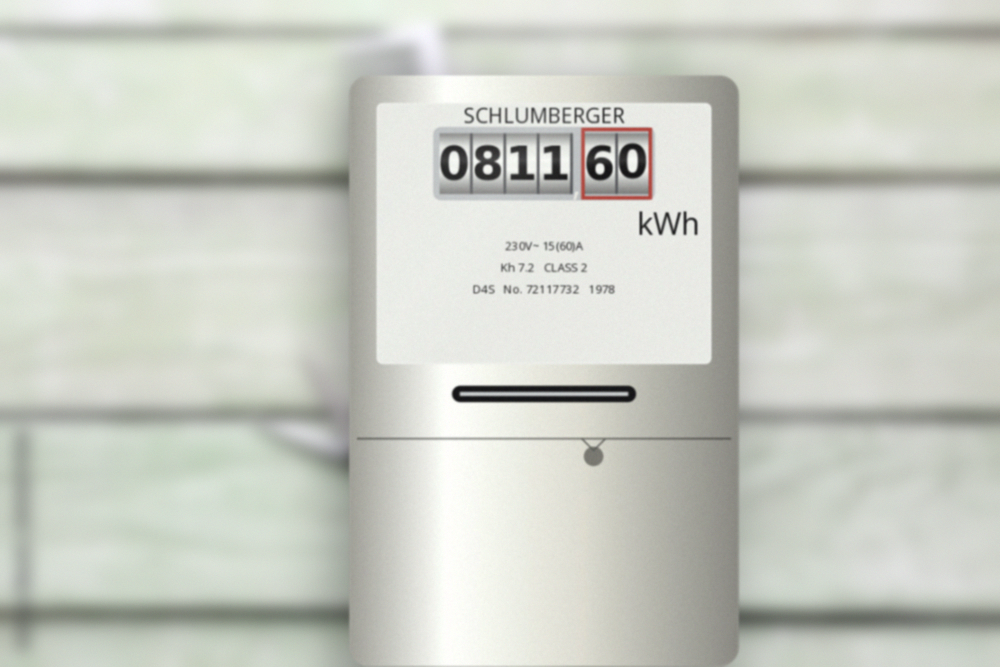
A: 811.60 kWh
